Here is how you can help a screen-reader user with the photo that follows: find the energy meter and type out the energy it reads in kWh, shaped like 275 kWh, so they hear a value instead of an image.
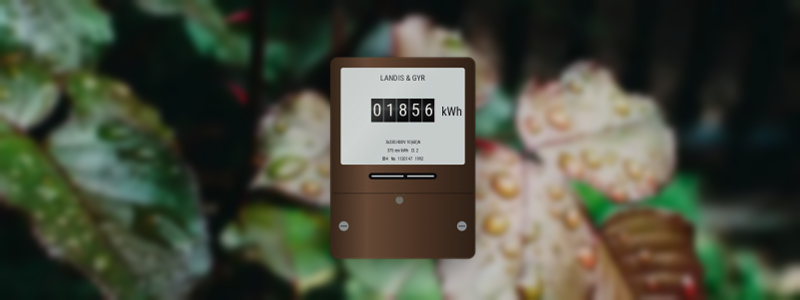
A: 1856 kWh
